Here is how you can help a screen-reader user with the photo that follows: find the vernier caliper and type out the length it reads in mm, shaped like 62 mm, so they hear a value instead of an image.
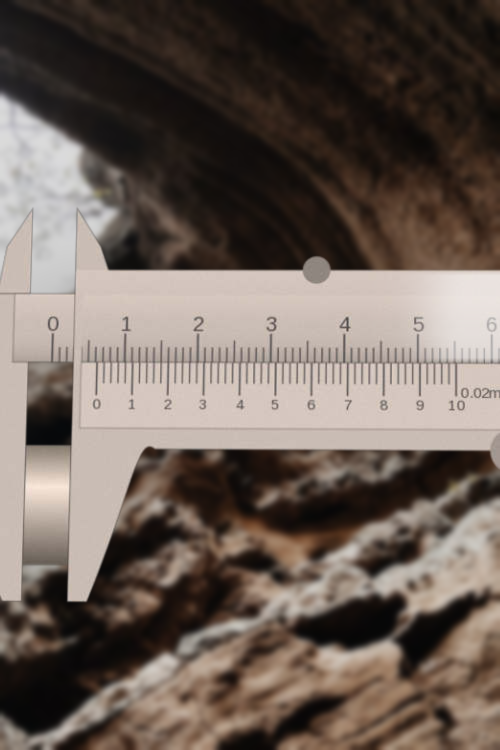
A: 6.2 mm
